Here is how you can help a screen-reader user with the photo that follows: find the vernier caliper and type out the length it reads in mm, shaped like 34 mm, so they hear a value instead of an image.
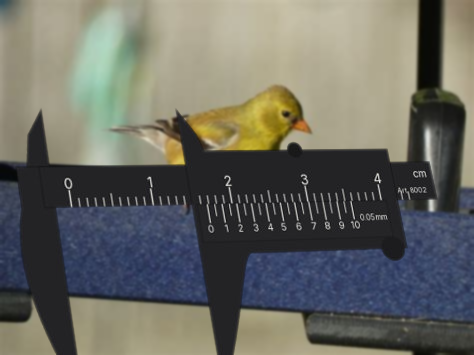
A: 16.8 mm
